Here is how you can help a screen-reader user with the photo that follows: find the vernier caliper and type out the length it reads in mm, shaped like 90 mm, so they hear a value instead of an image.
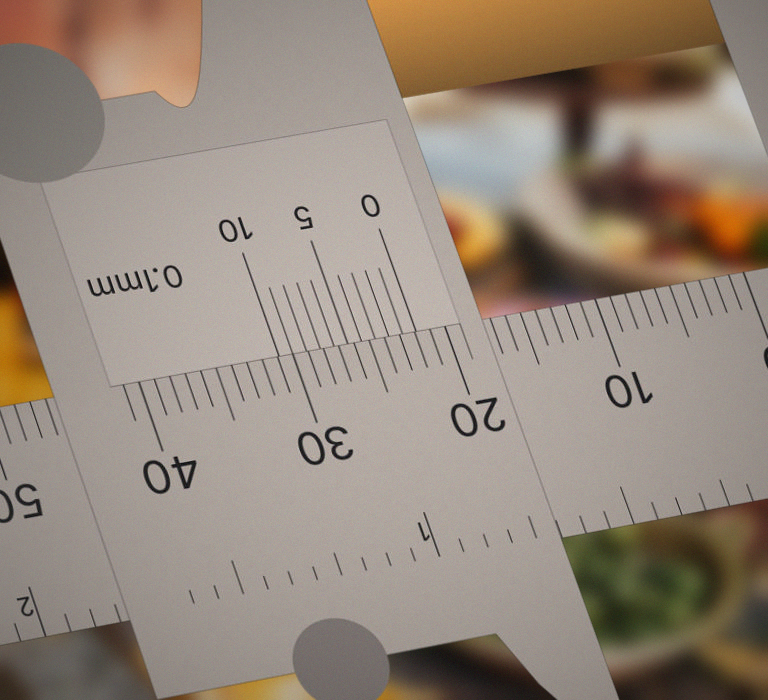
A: 21.9 mm
